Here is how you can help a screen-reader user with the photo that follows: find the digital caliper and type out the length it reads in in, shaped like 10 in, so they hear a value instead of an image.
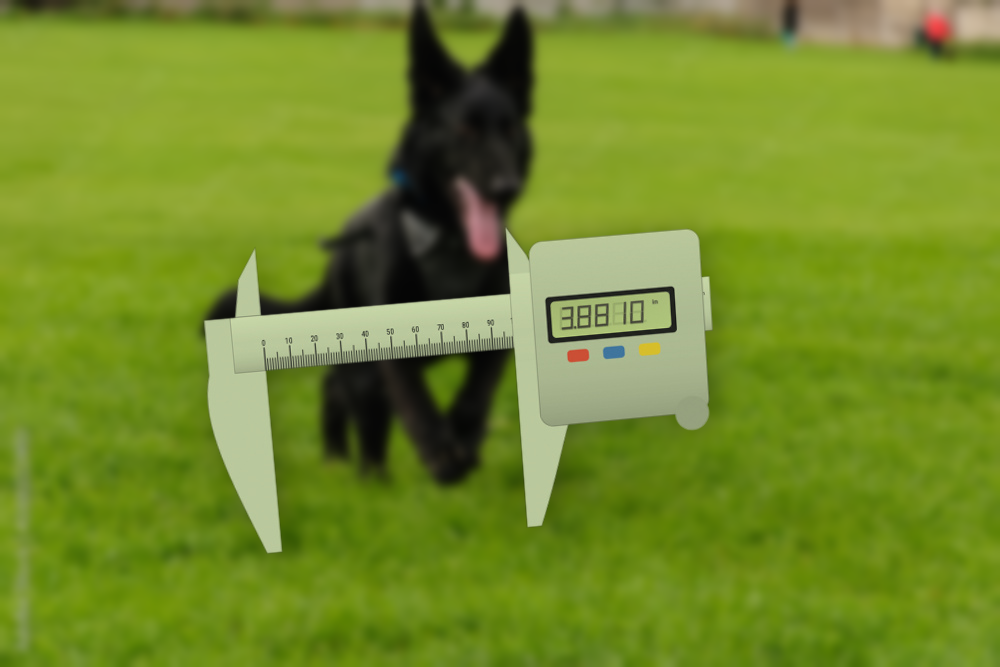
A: 3.8810 in
